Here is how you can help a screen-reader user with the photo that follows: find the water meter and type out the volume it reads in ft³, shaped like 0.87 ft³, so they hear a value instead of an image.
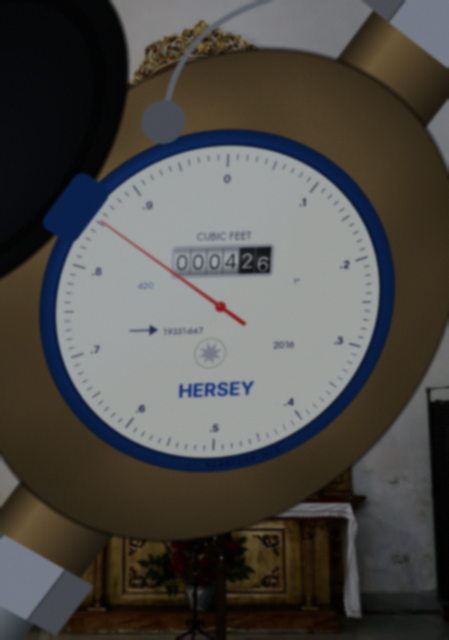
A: 425.85 ft³
